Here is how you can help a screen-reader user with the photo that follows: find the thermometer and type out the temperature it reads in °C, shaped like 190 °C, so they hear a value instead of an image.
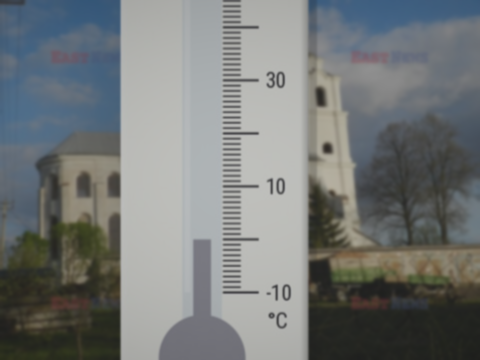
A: 0 °C
